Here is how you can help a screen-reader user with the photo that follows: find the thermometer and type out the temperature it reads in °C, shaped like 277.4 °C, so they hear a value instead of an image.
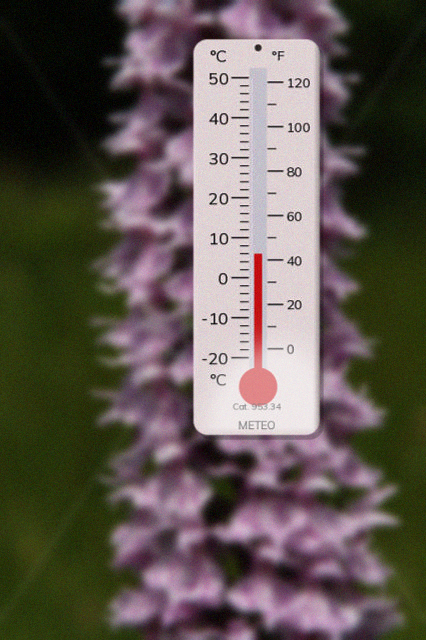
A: 6 °C
